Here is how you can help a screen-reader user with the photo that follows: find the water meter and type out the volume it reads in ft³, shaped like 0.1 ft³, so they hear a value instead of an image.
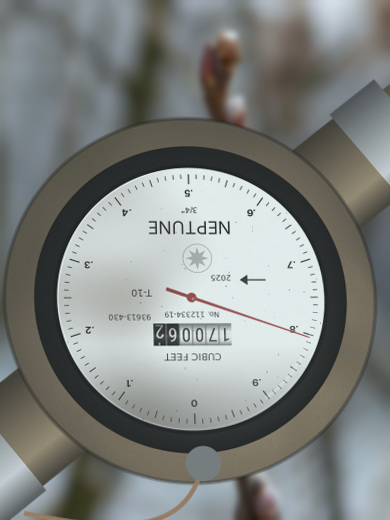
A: 170061.80 ft³
